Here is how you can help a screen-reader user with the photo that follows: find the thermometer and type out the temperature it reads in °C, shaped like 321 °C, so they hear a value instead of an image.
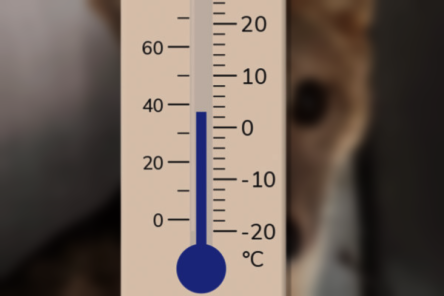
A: 3 °C
